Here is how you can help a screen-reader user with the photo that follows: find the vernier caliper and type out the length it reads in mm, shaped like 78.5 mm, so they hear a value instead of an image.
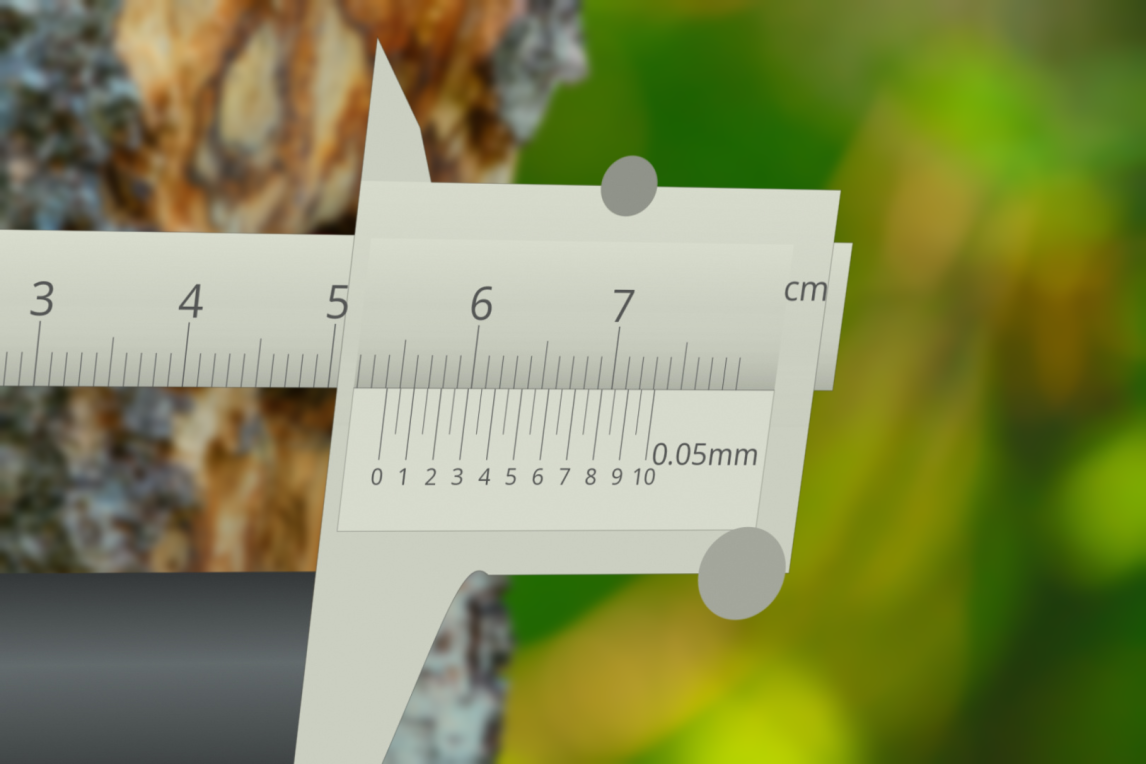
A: 54.1 mm
